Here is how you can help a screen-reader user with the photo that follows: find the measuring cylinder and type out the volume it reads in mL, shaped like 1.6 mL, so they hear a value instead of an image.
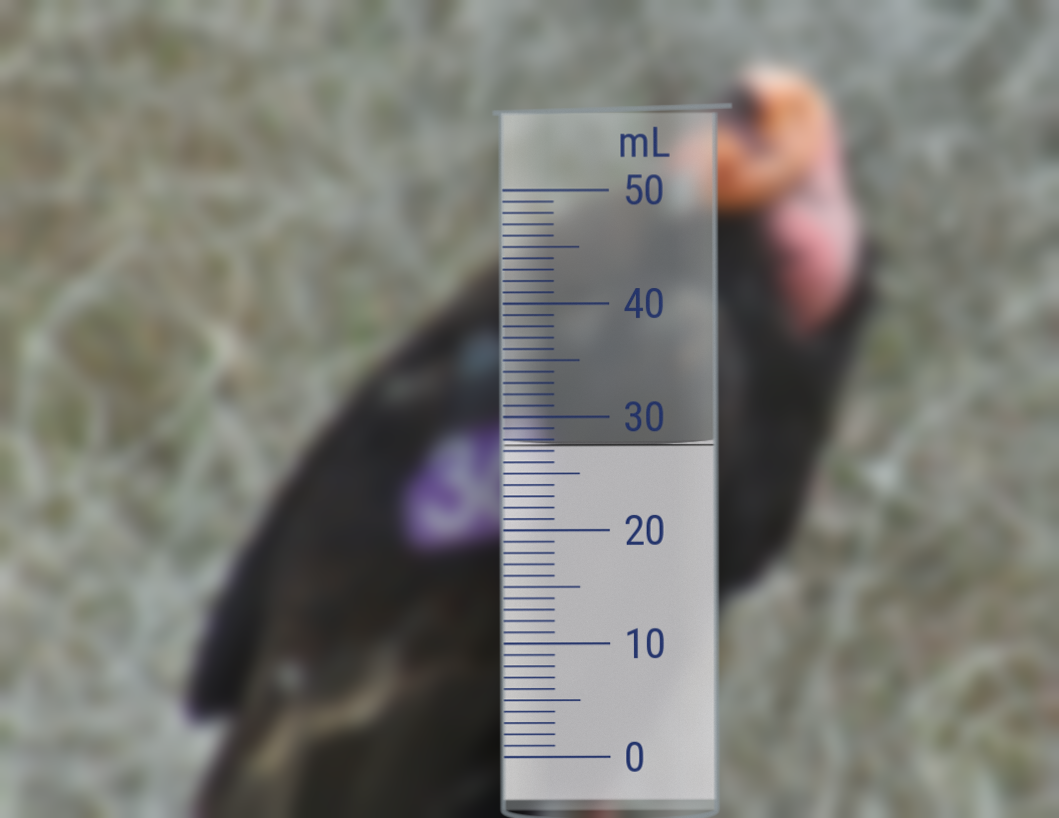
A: 27.5 mL
